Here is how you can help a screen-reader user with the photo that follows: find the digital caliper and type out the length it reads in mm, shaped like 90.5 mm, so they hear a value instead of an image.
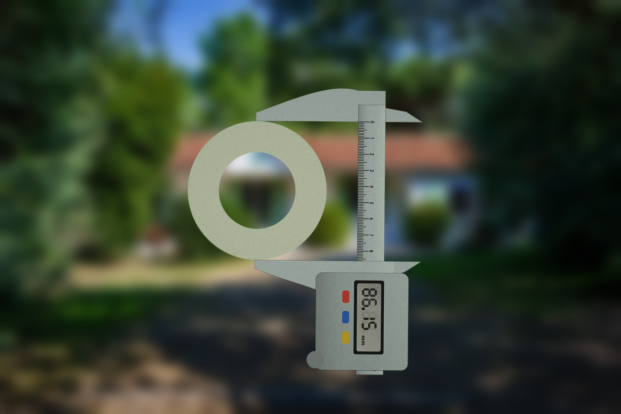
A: 86.15 mm
